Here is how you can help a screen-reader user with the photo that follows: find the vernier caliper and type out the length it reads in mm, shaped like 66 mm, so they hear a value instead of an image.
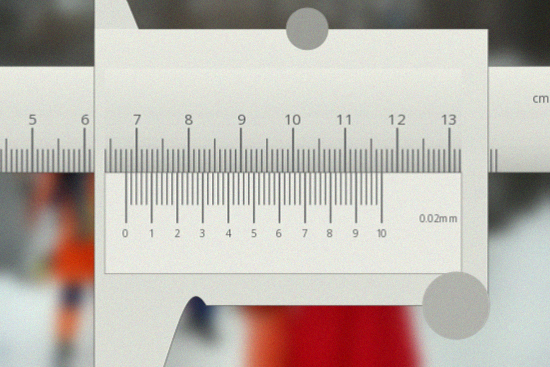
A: 68.0 mm
